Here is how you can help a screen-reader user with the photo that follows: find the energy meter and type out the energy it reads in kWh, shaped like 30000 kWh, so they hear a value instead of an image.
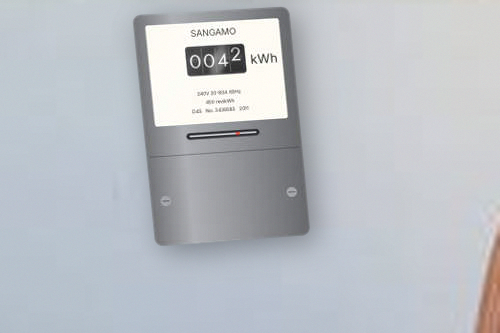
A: 42 kWh
